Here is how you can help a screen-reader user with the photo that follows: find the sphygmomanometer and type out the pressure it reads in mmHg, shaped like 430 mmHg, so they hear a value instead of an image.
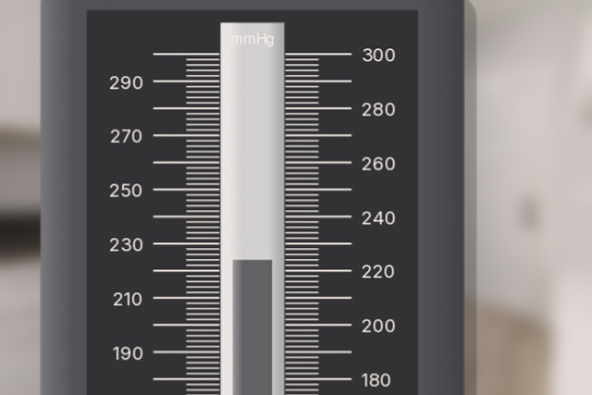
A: 224 mmHg
